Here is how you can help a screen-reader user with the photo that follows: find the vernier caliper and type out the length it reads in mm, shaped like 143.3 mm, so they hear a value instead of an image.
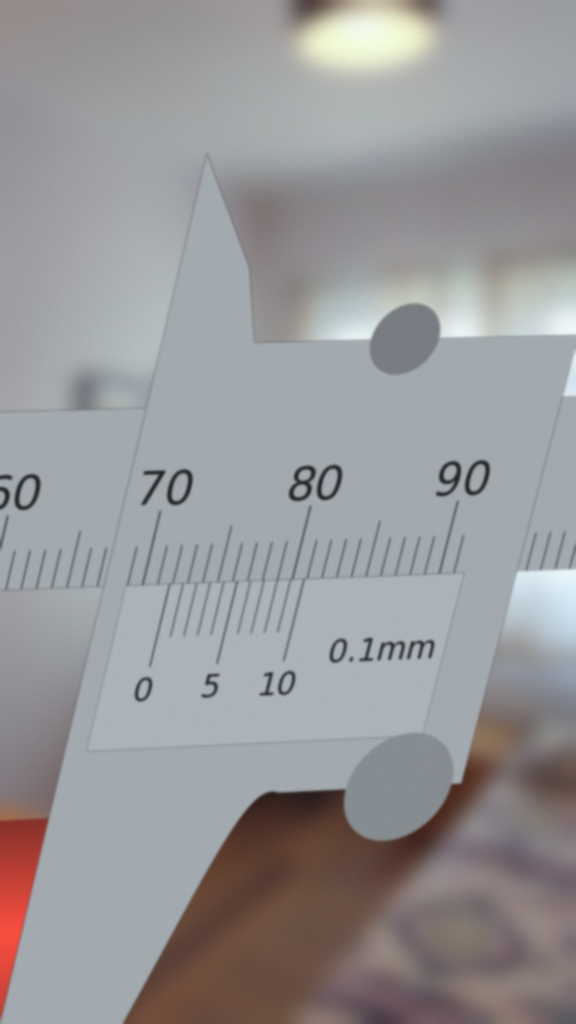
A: 71.8 mm
